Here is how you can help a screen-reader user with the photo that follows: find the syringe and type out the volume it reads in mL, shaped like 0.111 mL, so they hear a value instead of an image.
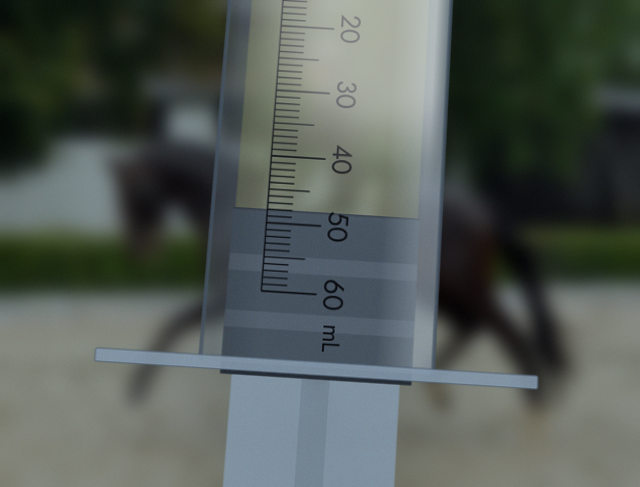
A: 48 mL
